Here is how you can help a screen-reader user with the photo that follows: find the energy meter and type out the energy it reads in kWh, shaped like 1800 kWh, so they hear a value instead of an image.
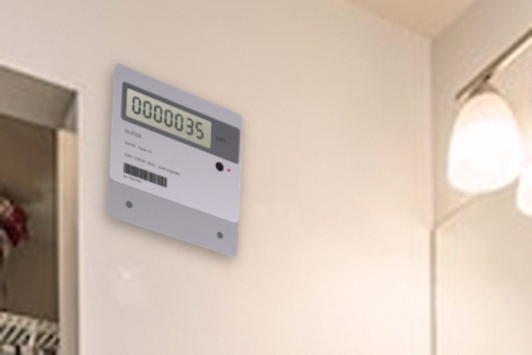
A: 35 kWh
